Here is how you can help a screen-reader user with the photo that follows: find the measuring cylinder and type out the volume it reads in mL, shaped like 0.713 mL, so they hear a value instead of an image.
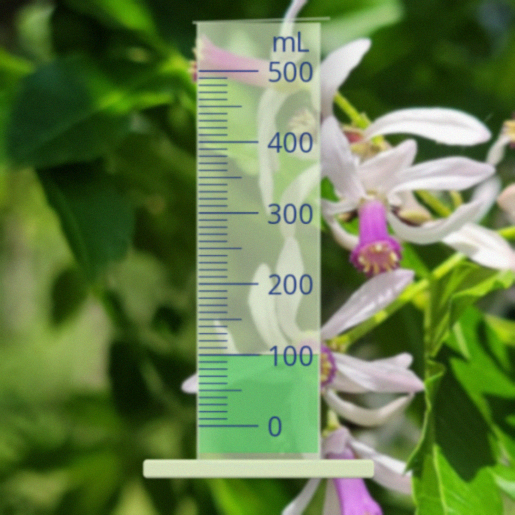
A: 100 mL
